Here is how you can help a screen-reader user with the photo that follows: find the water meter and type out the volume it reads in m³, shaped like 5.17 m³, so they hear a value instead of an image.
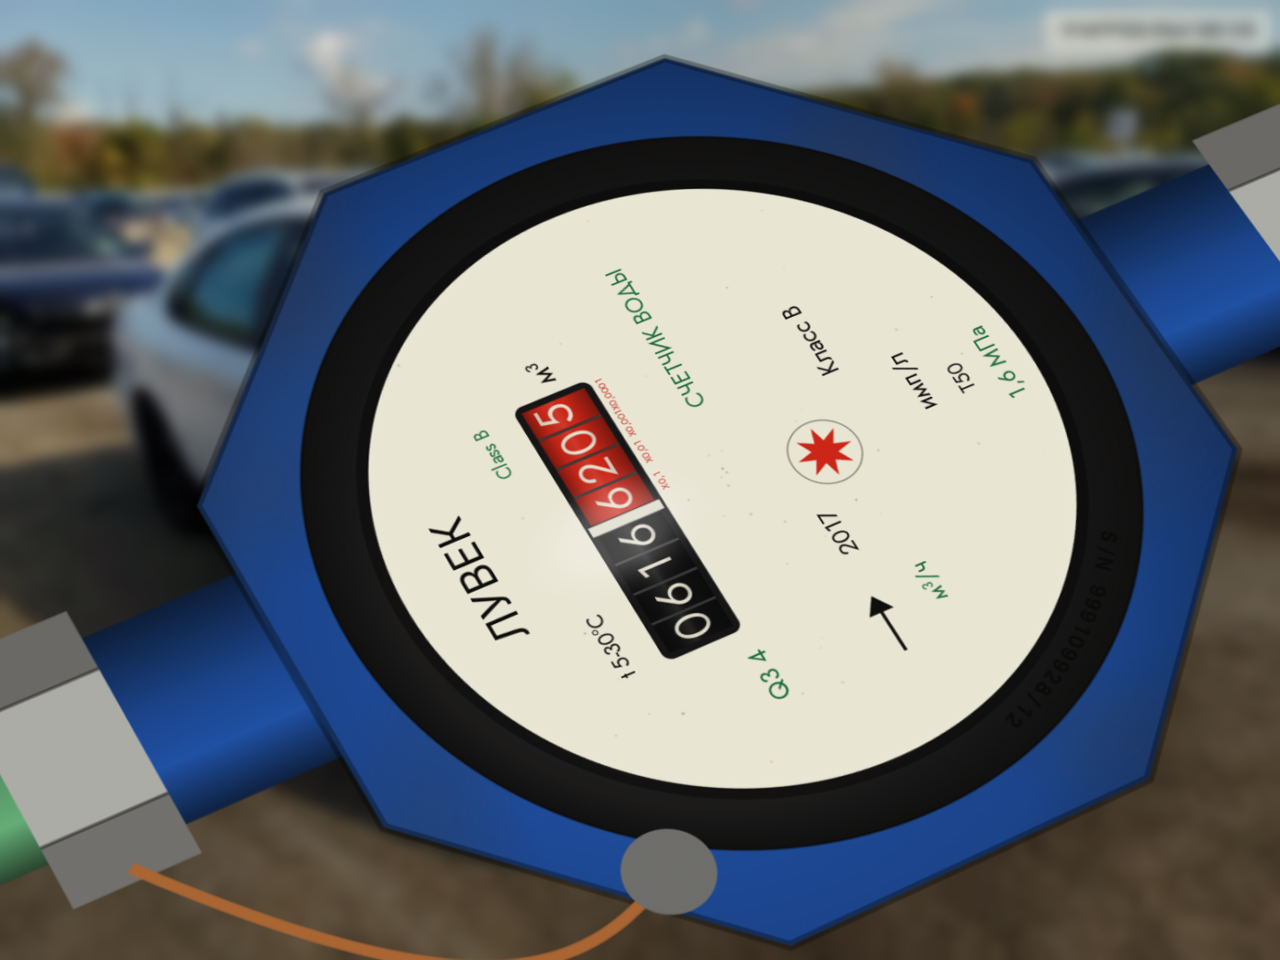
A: 616.6205 m³
